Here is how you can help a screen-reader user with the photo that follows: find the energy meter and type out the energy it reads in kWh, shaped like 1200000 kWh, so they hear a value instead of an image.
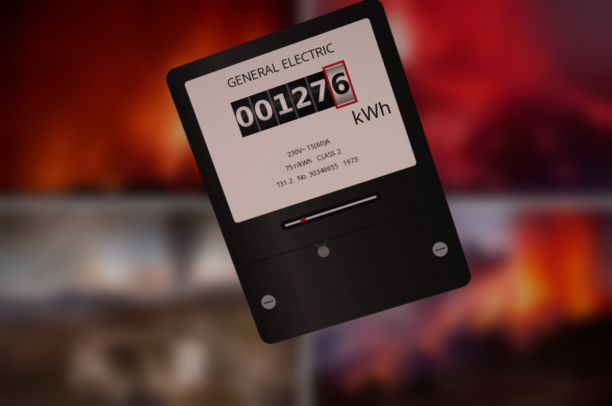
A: 127.6 kWh
